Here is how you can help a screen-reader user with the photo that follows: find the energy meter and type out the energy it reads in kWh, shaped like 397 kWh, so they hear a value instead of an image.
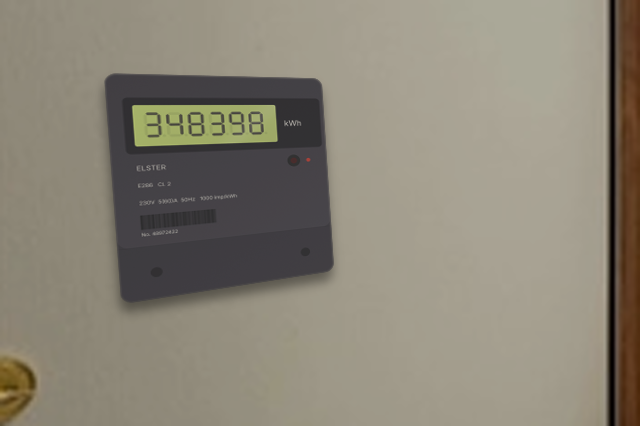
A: 348398 kWh
